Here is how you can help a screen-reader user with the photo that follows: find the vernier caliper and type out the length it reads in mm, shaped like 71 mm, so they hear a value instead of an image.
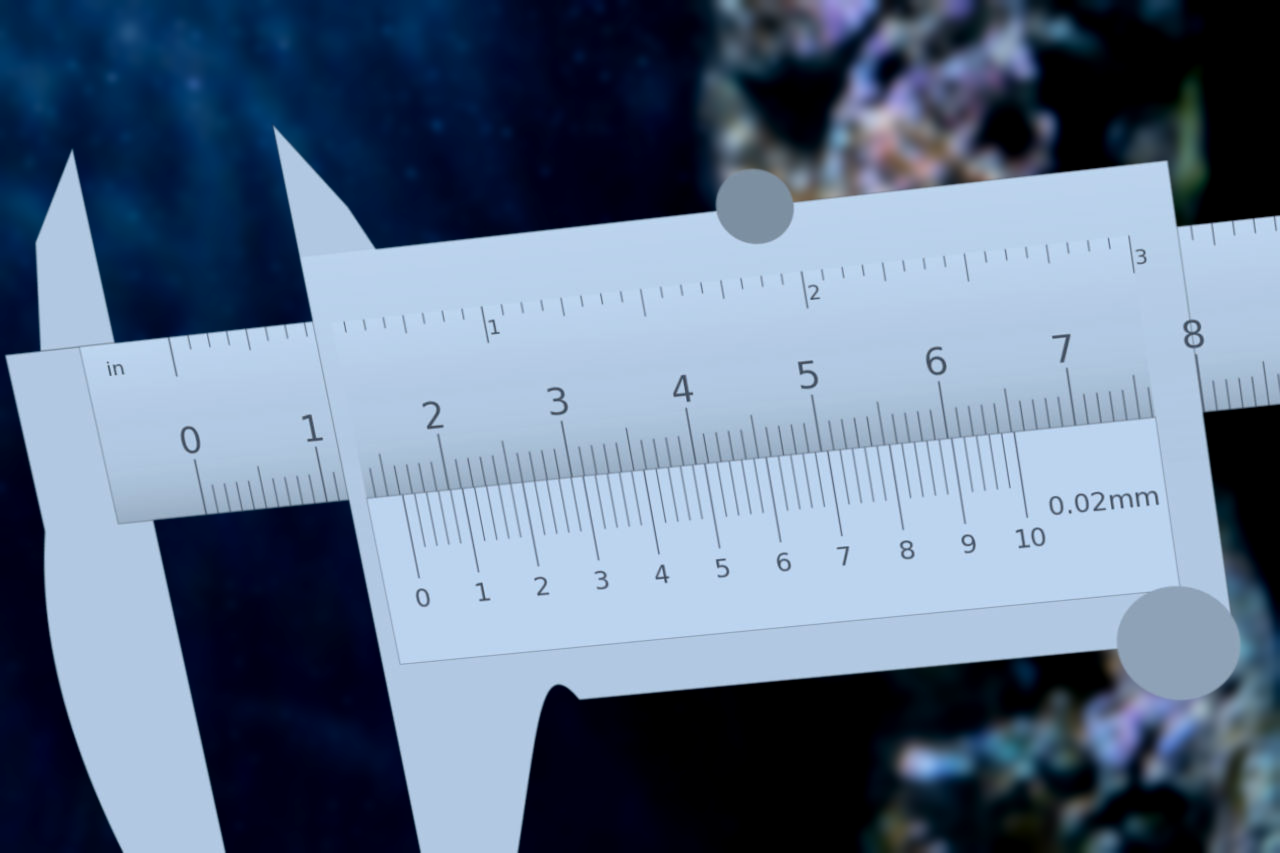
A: 16.2 mm
